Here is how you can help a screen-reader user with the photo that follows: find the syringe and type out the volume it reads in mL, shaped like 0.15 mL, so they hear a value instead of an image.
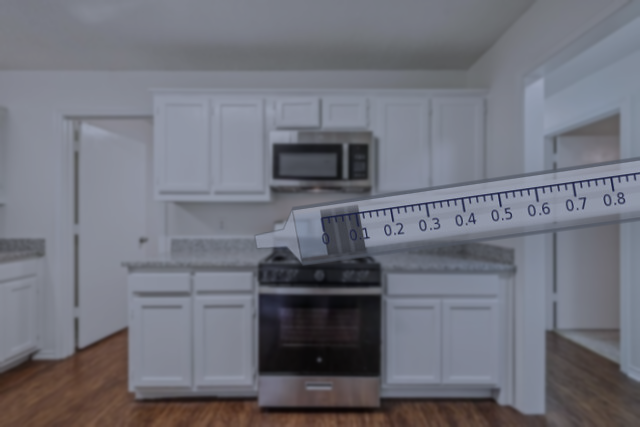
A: 0 mL
